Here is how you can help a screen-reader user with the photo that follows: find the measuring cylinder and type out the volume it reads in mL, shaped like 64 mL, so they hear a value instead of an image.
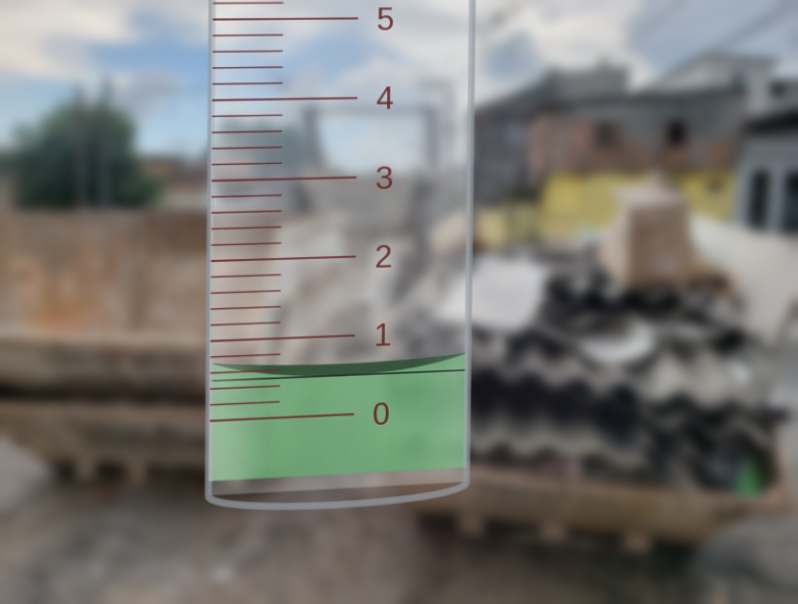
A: 0.5 mL
